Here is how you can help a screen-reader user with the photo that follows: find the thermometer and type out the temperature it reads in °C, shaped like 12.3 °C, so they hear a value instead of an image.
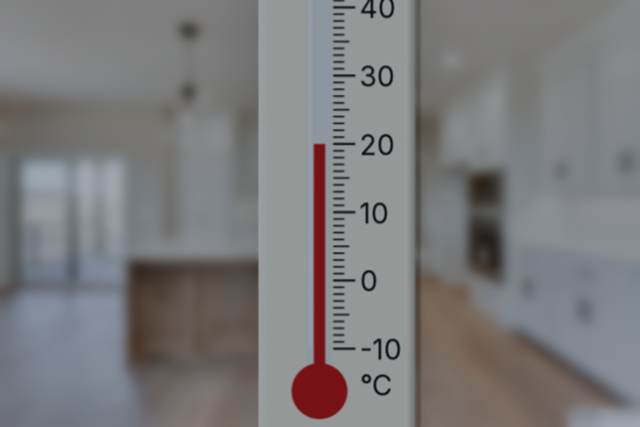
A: 20 °C
